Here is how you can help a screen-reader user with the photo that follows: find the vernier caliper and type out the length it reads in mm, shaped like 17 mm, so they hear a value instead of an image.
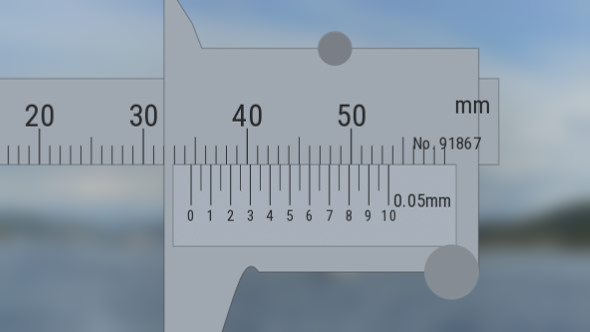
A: 34.6 mm
